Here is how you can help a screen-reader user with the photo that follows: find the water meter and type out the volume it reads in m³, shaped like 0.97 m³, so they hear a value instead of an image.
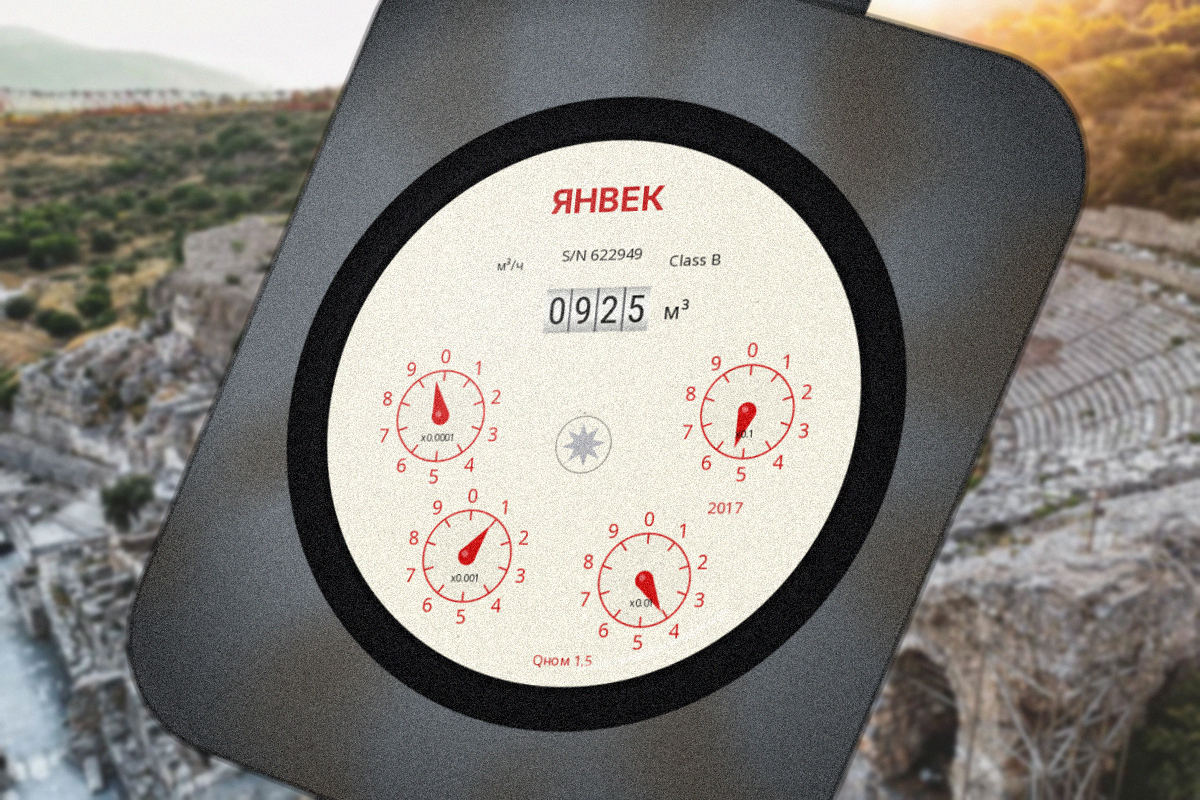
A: 925.5409 m³
